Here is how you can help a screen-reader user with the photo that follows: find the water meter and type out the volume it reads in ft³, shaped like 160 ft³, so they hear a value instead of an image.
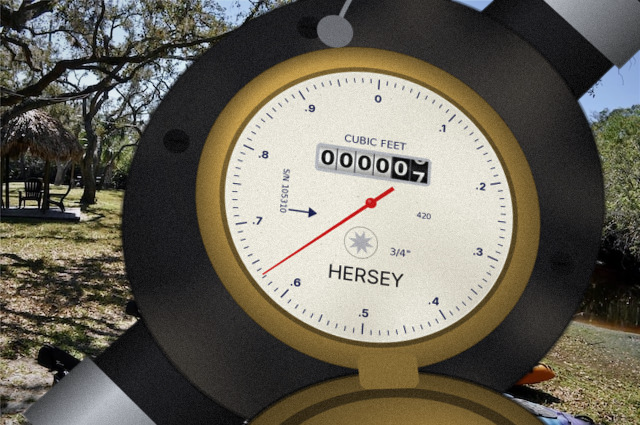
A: 6.63 ft³
